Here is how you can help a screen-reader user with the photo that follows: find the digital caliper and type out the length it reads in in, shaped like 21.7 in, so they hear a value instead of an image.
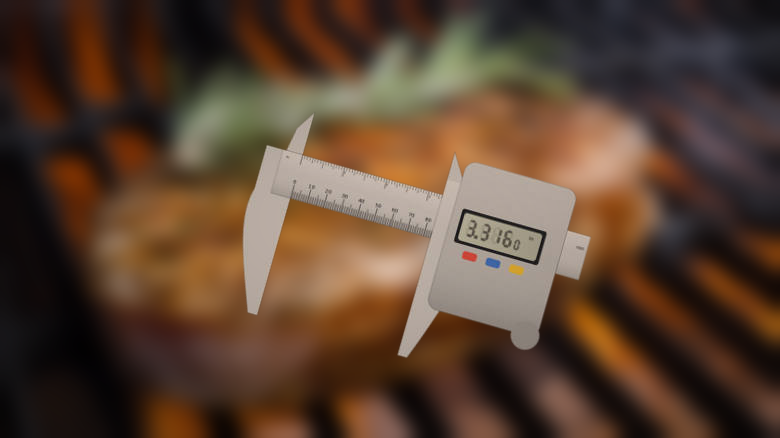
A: 3.3160 in
